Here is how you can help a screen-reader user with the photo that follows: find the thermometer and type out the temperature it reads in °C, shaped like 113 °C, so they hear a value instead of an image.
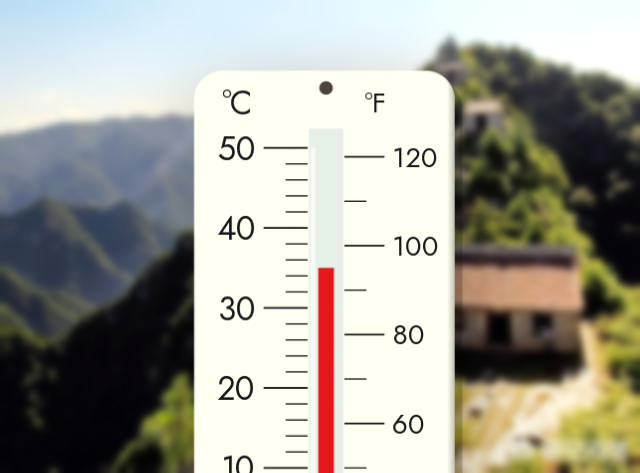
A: 35 °C
